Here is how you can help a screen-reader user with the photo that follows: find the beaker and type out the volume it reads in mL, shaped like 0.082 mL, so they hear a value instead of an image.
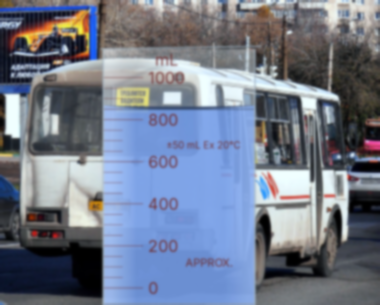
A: 850 mL
